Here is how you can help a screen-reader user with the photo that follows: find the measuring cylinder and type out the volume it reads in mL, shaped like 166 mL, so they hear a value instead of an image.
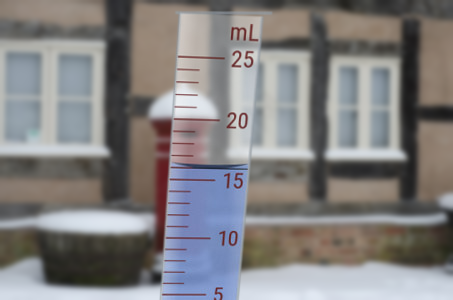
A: 16 mL
